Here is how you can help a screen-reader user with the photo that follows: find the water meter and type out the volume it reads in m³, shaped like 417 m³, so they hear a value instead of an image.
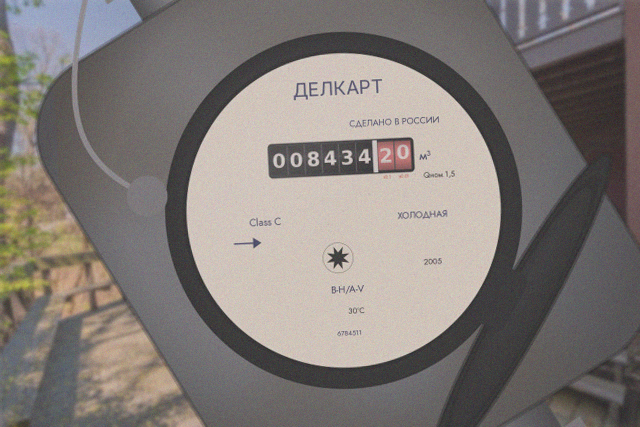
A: 8434.20 m³
